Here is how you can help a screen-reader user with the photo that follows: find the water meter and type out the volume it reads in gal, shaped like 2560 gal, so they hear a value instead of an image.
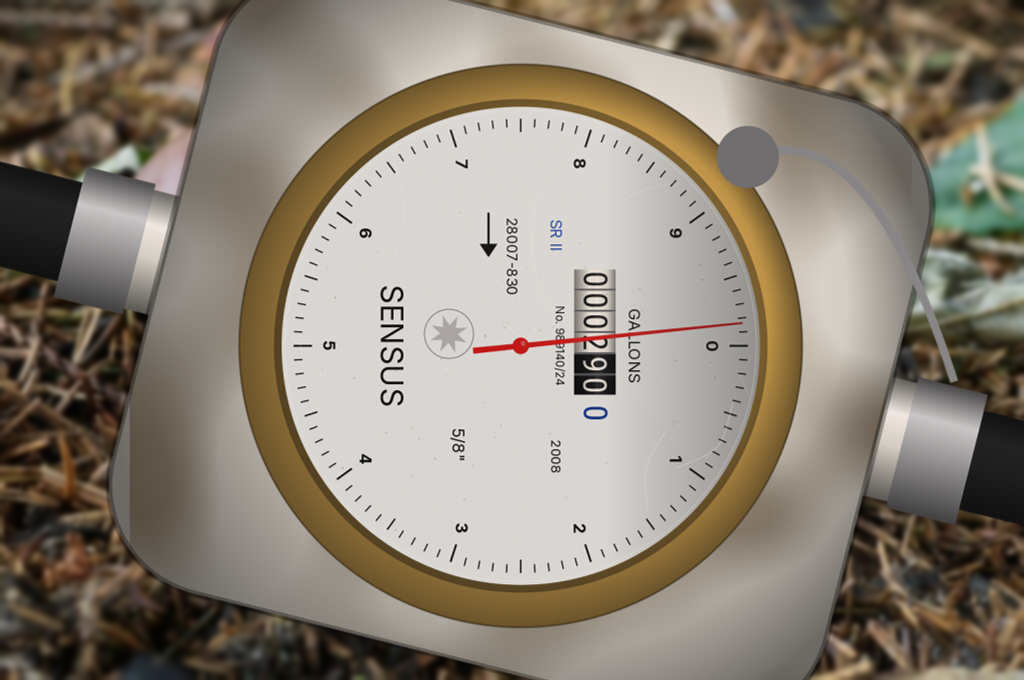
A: 2899.8 gal
